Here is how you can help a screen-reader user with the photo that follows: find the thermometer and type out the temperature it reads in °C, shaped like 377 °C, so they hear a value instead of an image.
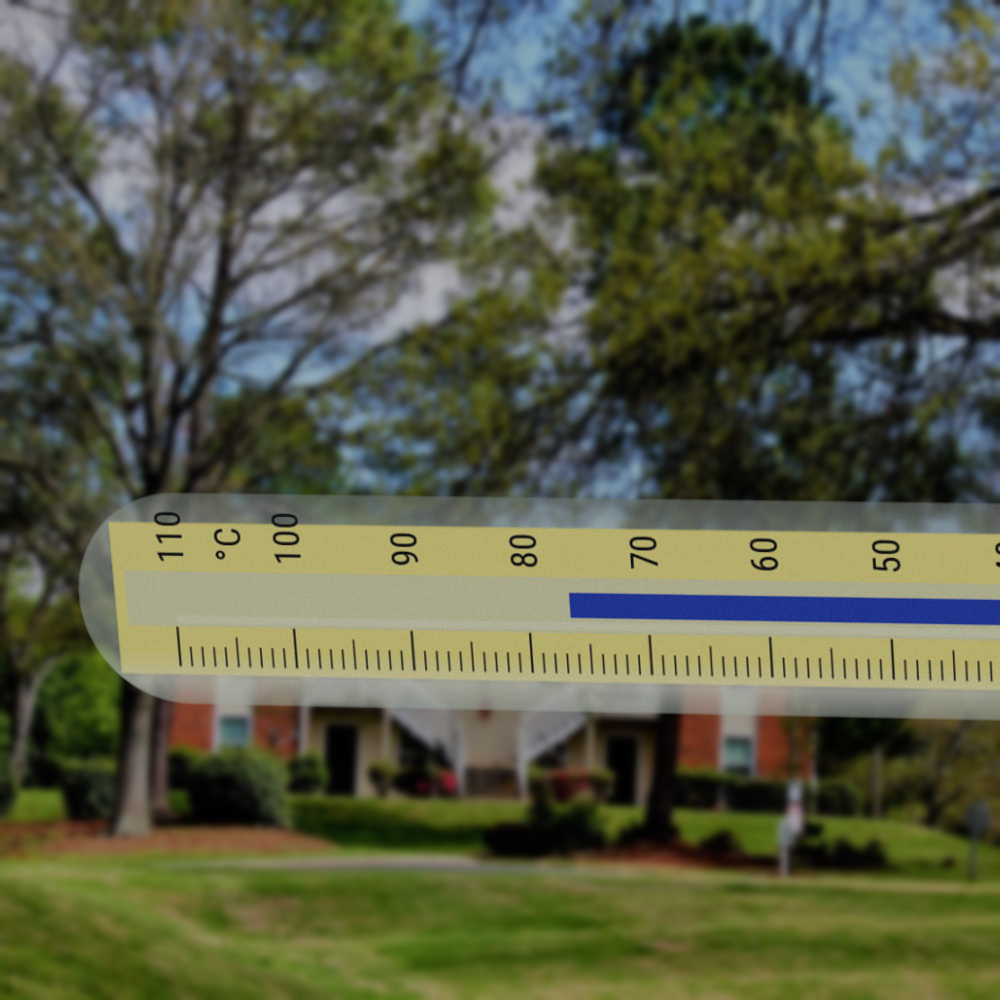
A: 76.5 °C
